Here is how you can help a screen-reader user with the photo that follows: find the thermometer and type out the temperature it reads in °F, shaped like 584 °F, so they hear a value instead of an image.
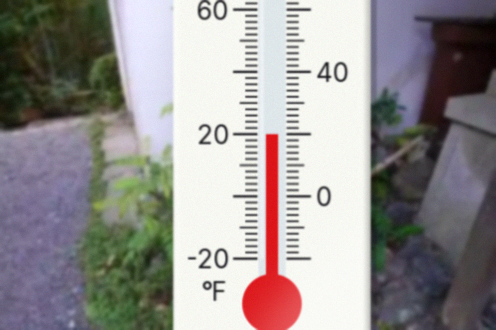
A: 20 °F
